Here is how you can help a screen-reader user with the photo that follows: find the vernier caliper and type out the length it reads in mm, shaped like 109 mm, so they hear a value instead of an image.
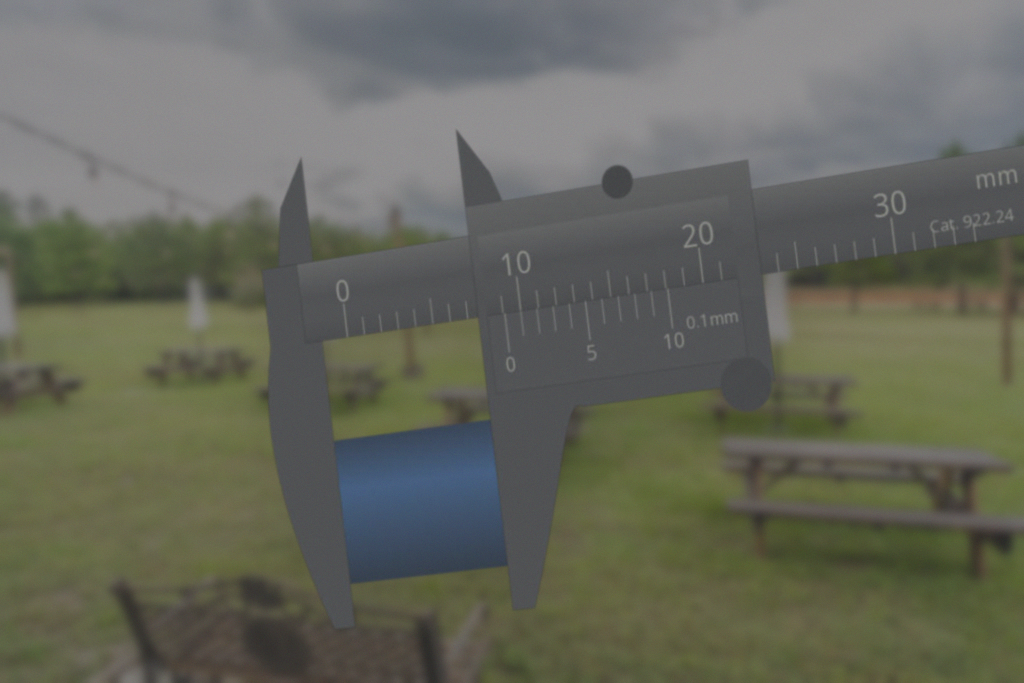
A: 9.1 mm
